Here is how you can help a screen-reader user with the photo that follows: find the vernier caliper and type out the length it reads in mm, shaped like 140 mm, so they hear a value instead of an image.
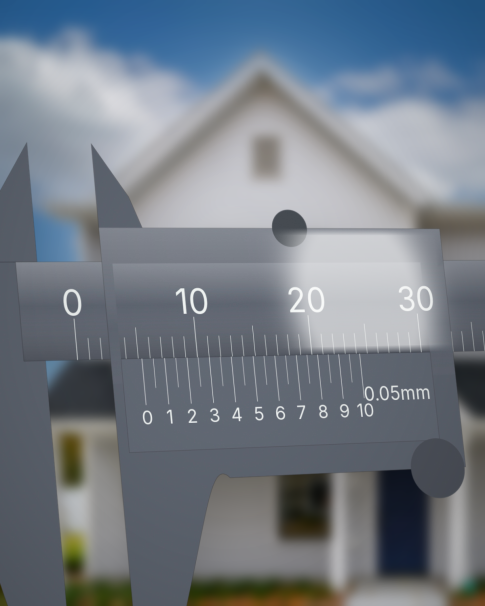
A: 5.3 mm
